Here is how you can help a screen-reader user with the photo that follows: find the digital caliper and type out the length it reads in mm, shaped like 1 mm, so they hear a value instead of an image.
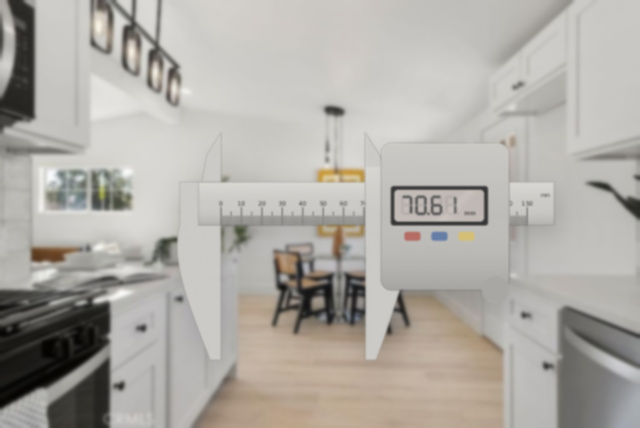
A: 70.61 mm
